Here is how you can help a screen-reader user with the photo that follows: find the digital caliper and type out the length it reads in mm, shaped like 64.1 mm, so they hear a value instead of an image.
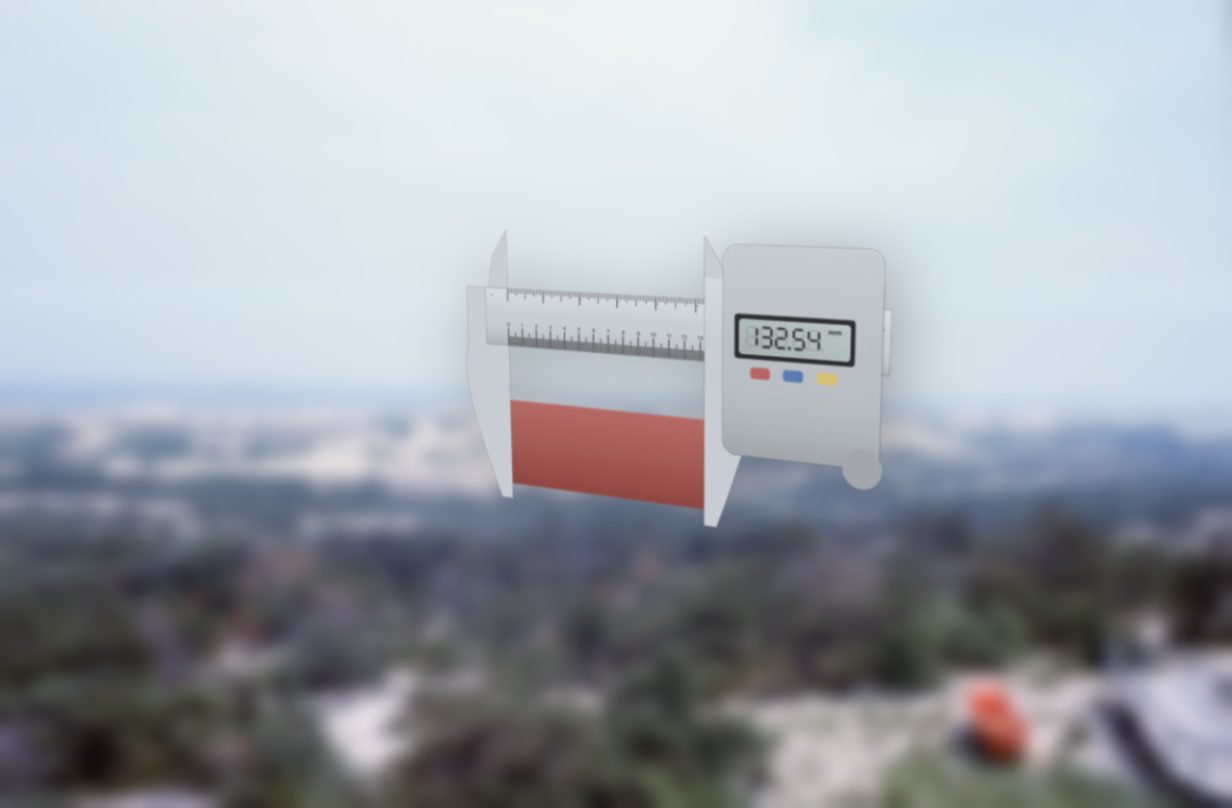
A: 132.54 mm
